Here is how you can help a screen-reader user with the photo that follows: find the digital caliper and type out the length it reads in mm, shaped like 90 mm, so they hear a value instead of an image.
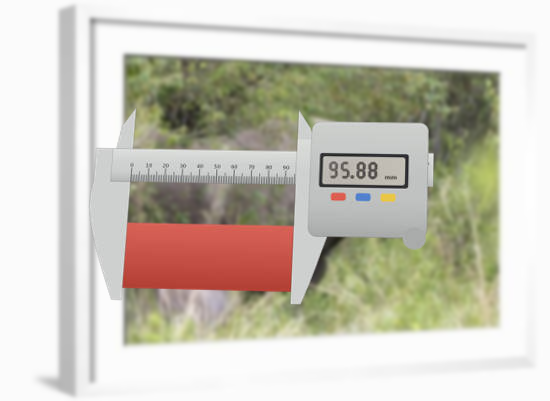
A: 95.88 mm
